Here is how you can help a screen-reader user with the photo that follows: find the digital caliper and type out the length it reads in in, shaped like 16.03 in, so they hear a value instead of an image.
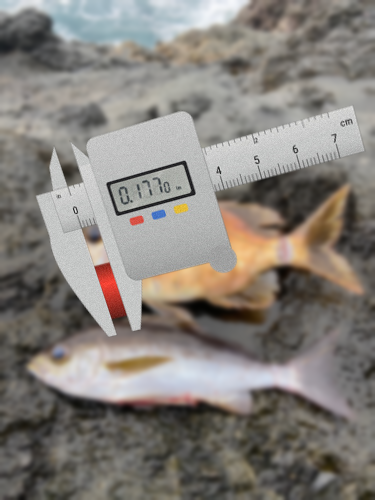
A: 0.1770 in
